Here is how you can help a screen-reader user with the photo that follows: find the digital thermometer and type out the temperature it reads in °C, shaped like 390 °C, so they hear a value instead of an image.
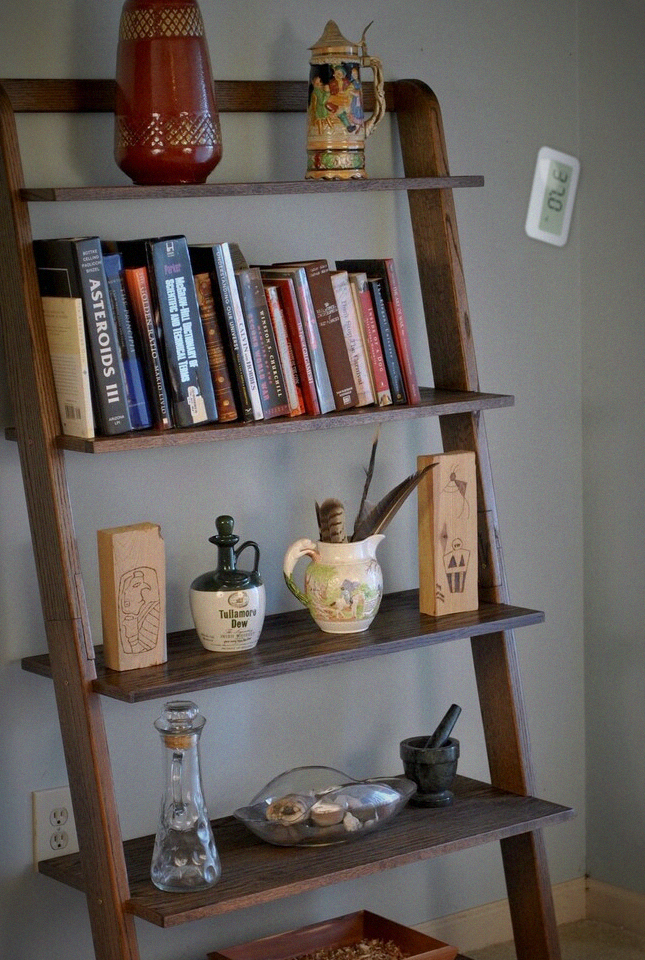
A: 37.0 °C
